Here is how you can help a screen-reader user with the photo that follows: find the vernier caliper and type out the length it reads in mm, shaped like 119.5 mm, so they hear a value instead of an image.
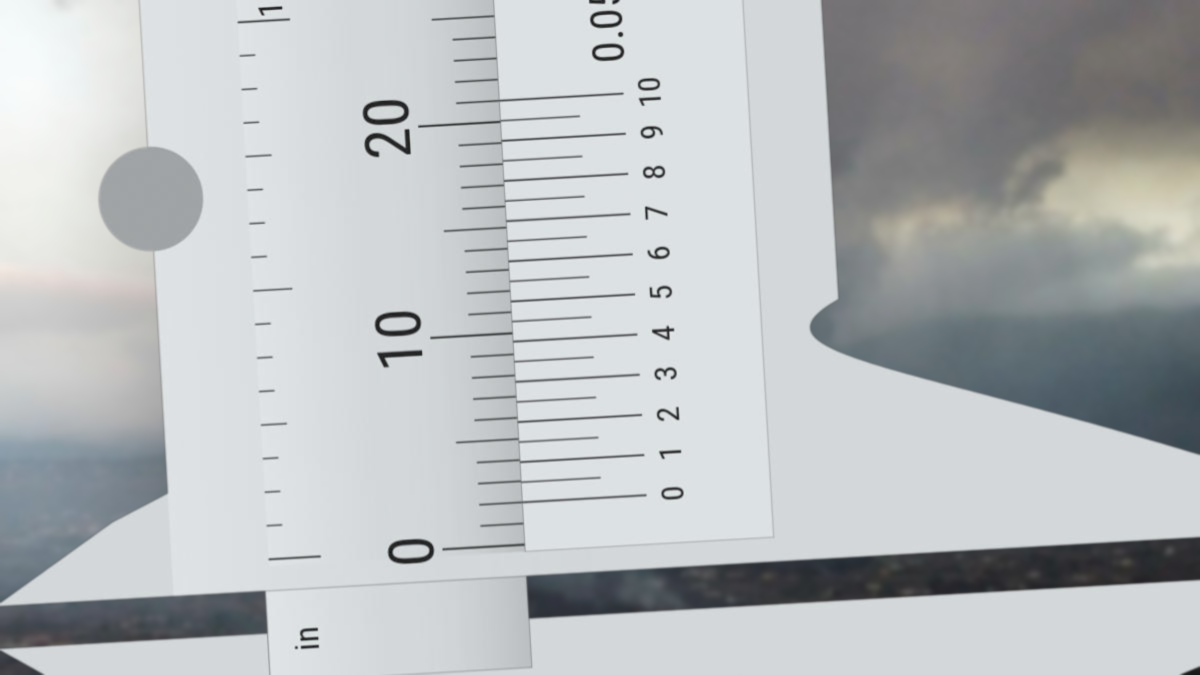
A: 2.0 mm
